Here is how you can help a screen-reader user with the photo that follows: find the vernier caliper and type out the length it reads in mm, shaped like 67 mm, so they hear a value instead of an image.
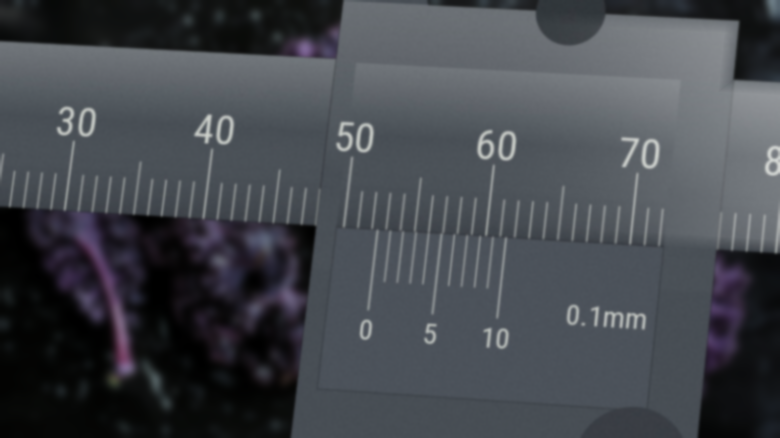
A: 52.4 mm
